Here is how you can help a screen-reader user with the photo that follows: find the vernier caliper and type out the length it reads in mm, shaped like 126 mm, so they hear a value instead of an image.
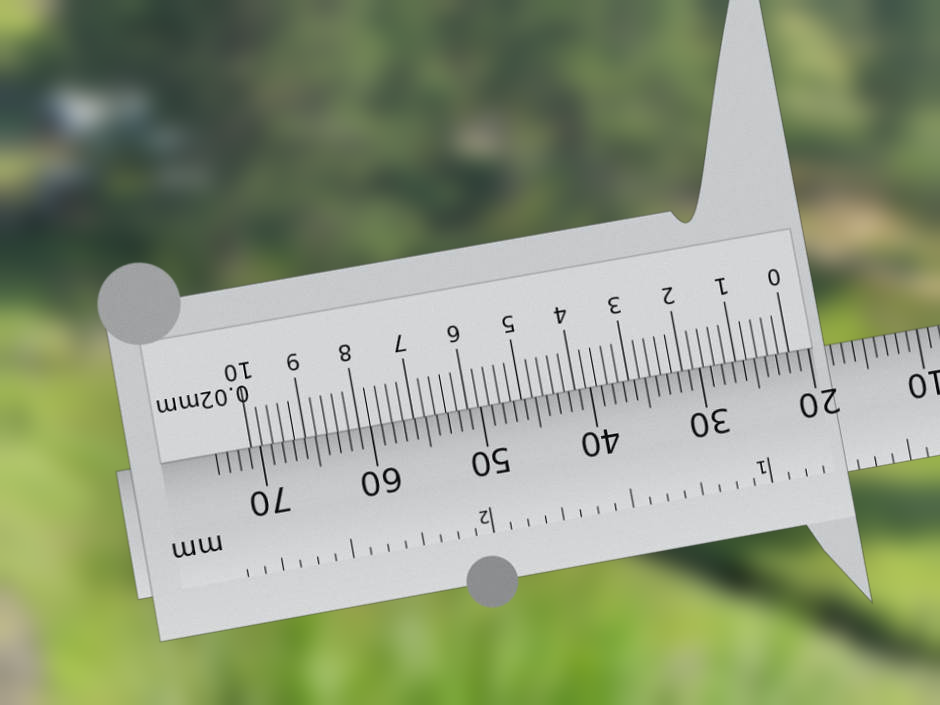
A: 21.8 mm
